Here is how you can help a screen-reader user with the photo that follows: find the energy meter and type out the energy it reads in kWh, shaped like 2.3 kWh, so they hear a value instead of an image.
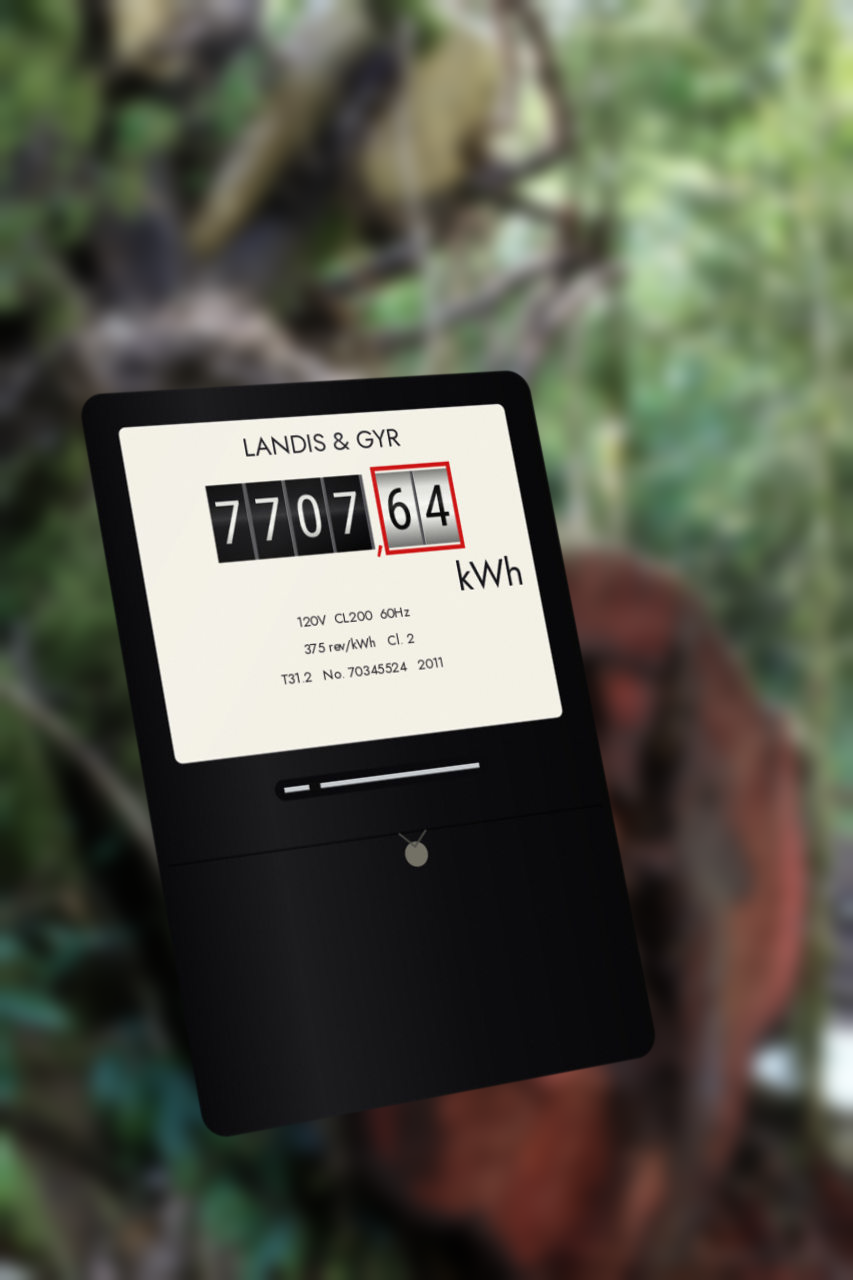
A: 7707.64 kWh
